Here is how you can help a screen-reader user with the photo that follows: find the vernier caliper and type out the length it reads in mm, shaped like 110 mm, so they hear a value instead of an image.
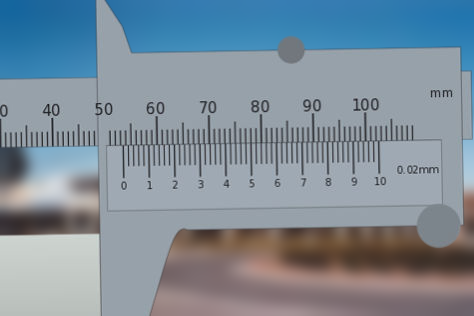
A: 53.5 mm
